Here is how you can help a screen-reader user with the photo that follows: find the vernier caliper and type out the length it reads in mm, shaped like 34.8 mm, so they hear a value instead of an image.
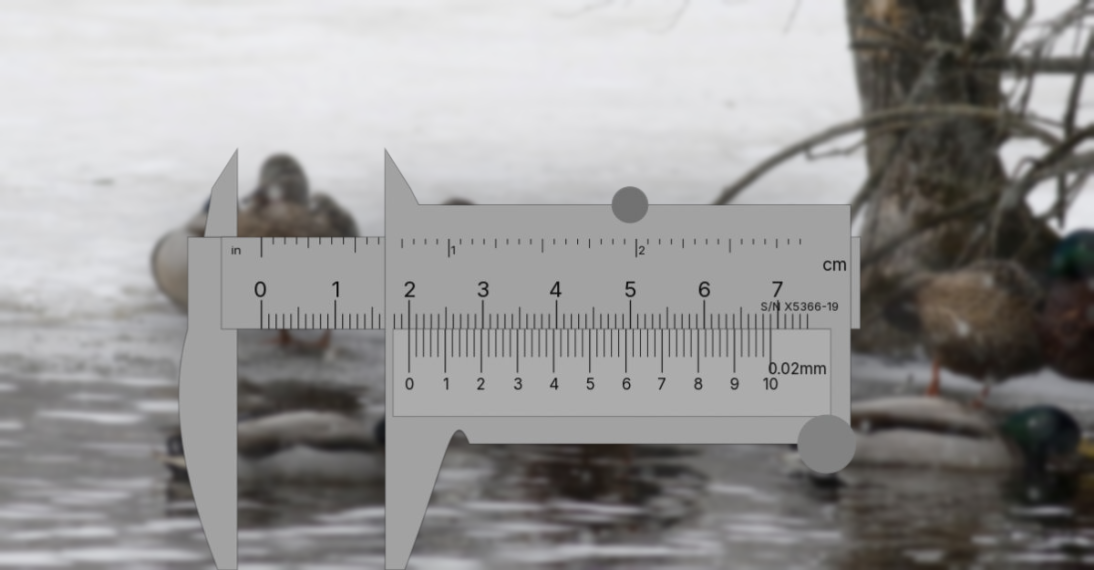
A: 20.0 mm
